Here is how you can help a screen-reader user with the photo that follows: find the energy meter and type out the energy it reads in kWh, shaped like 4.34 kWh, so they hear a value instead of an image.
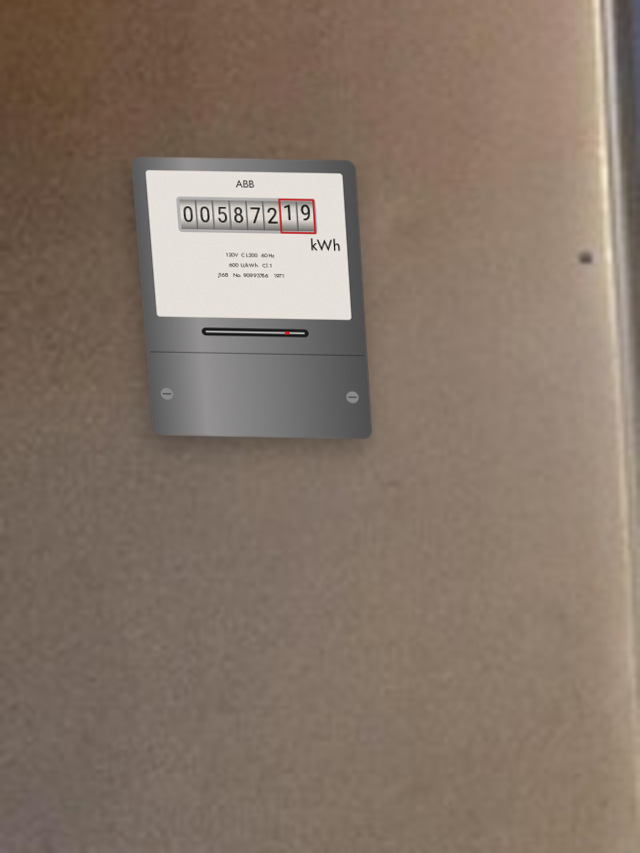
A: 5872.19 kWh
